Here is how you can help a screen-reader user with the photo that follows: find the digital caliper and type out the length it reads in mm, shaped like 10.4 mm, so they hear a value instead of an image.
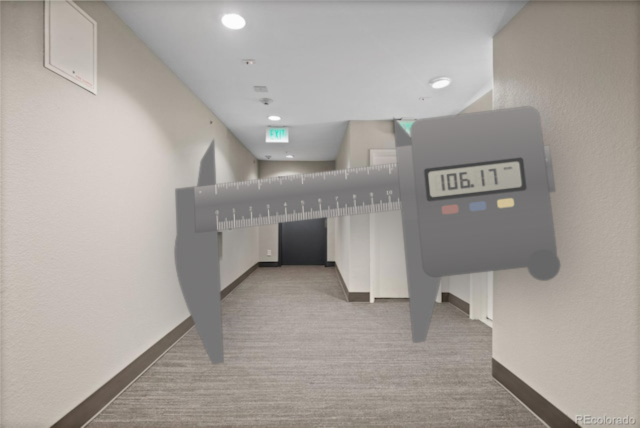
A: 106.17 mm
